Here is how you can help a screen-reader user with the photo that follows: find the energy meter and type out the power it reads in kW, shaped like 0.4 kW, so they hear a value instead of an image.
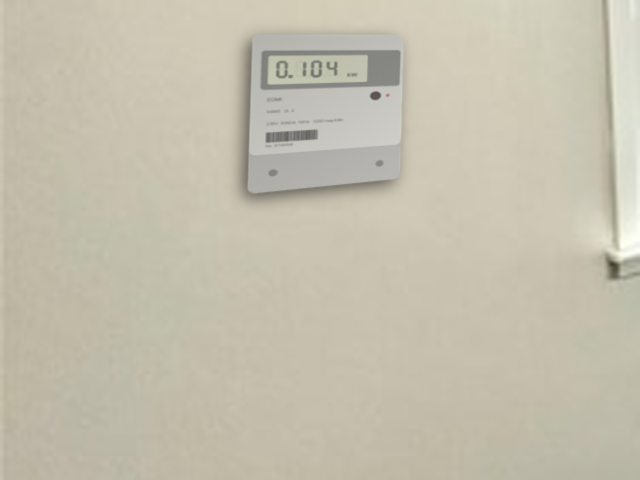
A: 0.104 kW
